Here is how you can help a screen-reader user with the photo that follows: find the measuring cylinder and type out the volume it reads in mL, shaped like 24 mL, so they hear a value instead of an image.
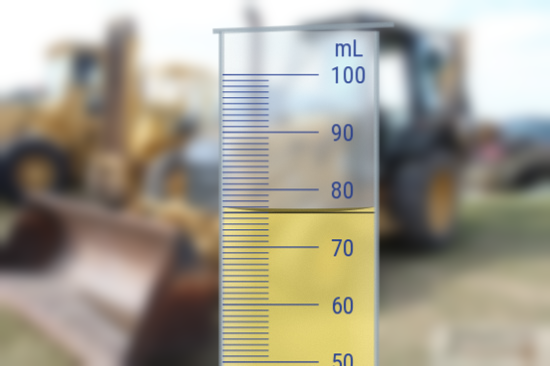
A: 76 mL
